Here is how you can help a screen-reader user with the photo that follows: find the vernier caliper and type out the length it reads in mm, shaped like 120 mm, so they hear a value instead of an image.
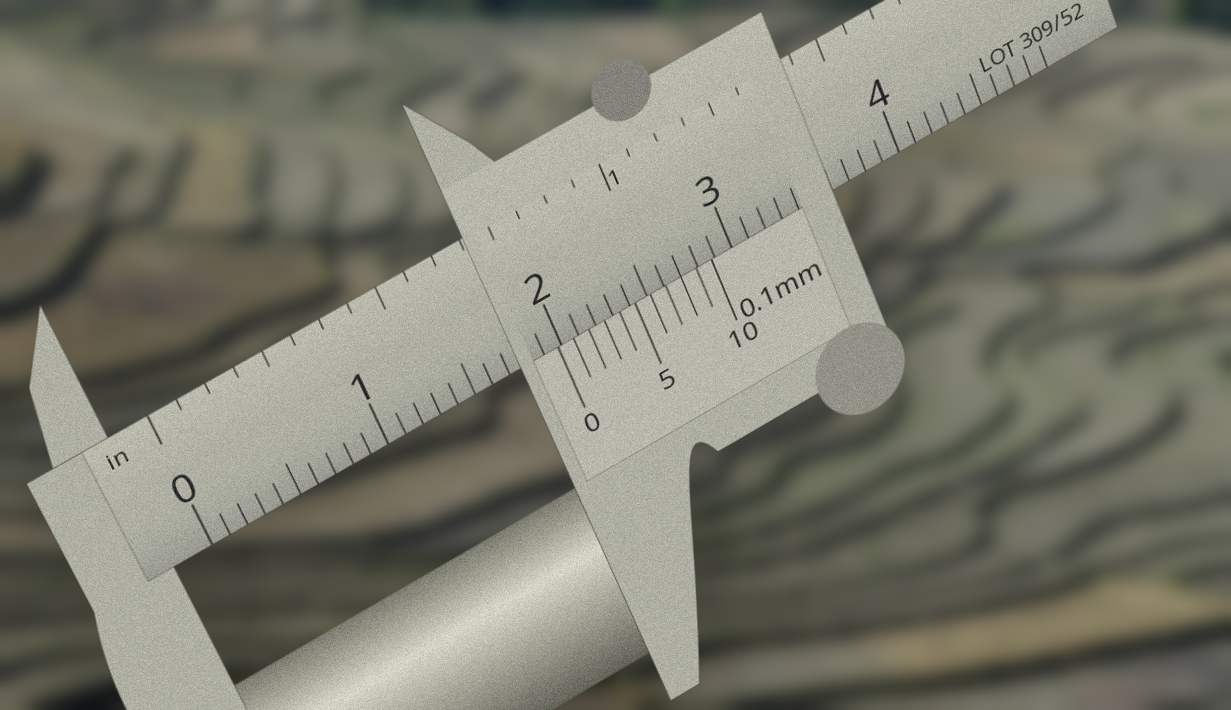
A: 19.8 mm
